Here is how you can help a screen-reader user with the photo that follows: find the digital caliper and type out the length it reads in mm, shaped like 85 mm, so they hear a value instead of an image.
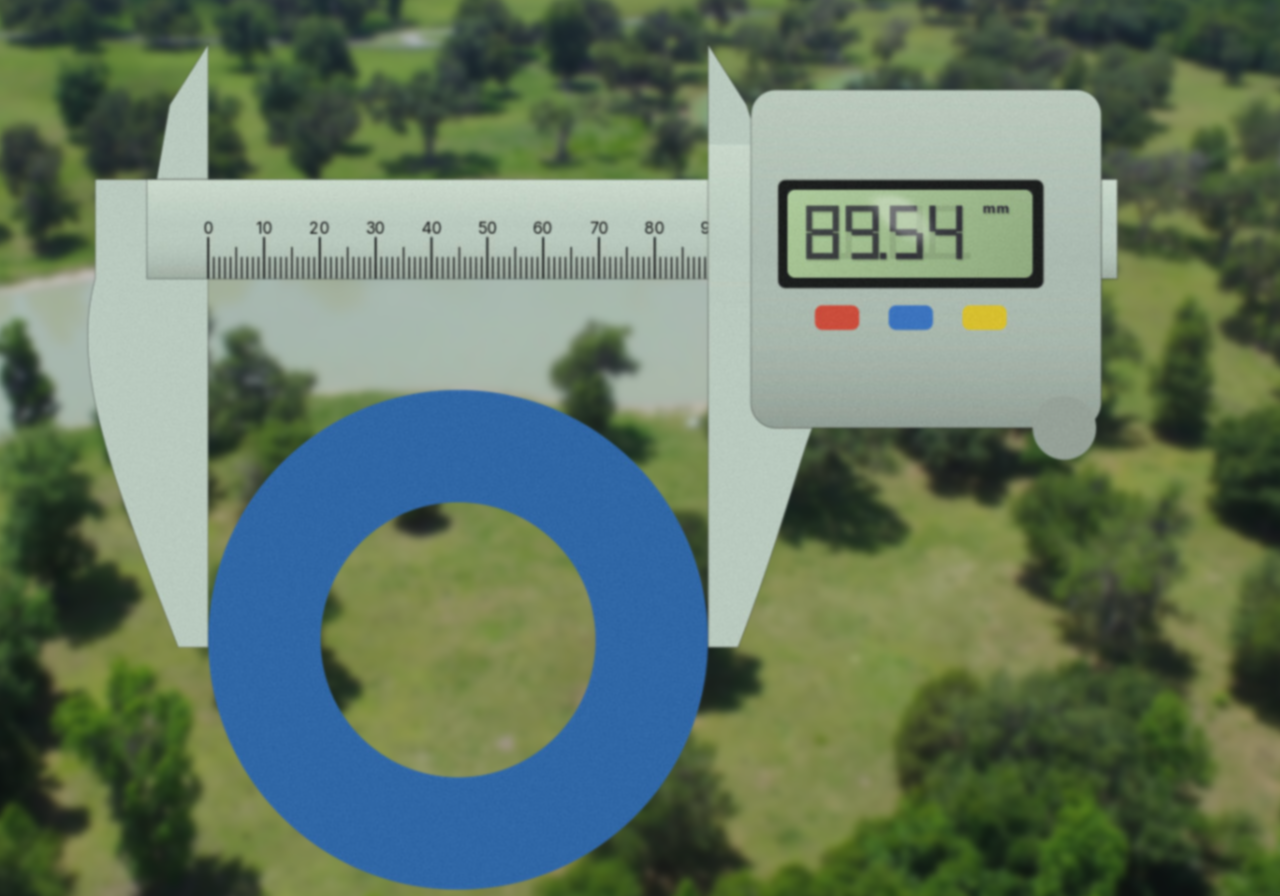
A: 89.54 mm
